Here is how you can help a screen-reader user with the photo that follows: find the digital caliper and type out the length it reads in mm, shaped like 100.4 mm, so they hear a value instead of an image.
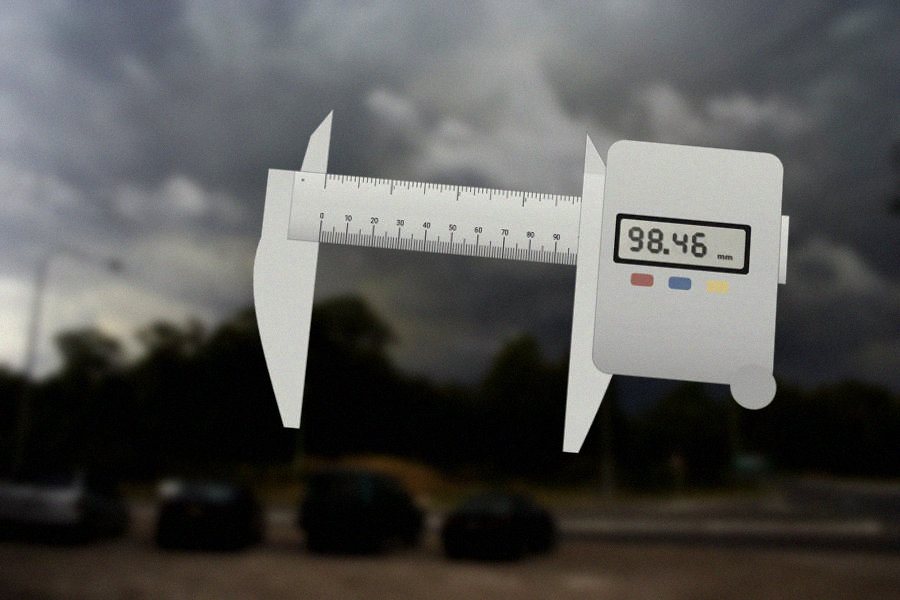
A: 98.46 mm
